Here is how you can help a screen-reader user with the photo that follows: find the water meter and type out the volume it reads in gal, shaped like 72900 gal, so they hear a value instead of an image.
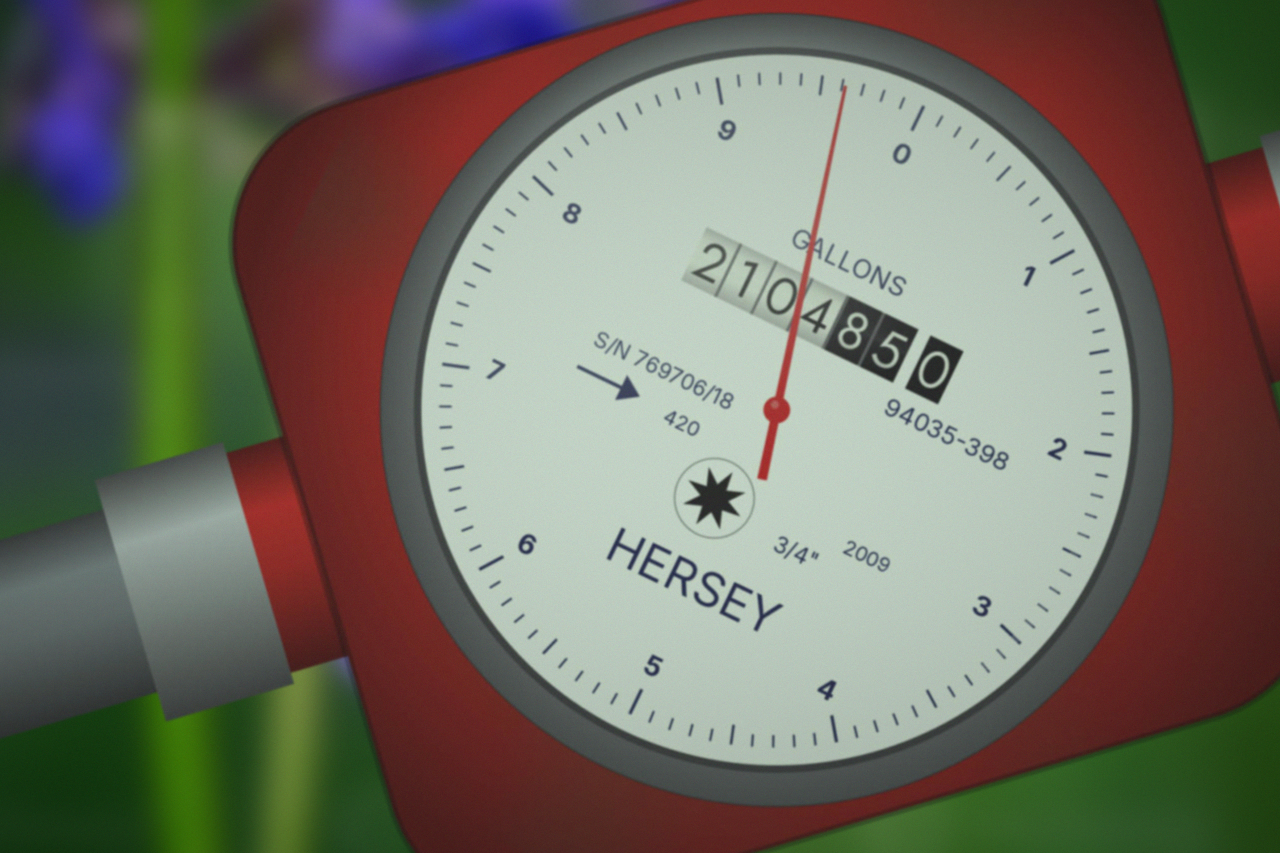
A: 2104849.6 gal
